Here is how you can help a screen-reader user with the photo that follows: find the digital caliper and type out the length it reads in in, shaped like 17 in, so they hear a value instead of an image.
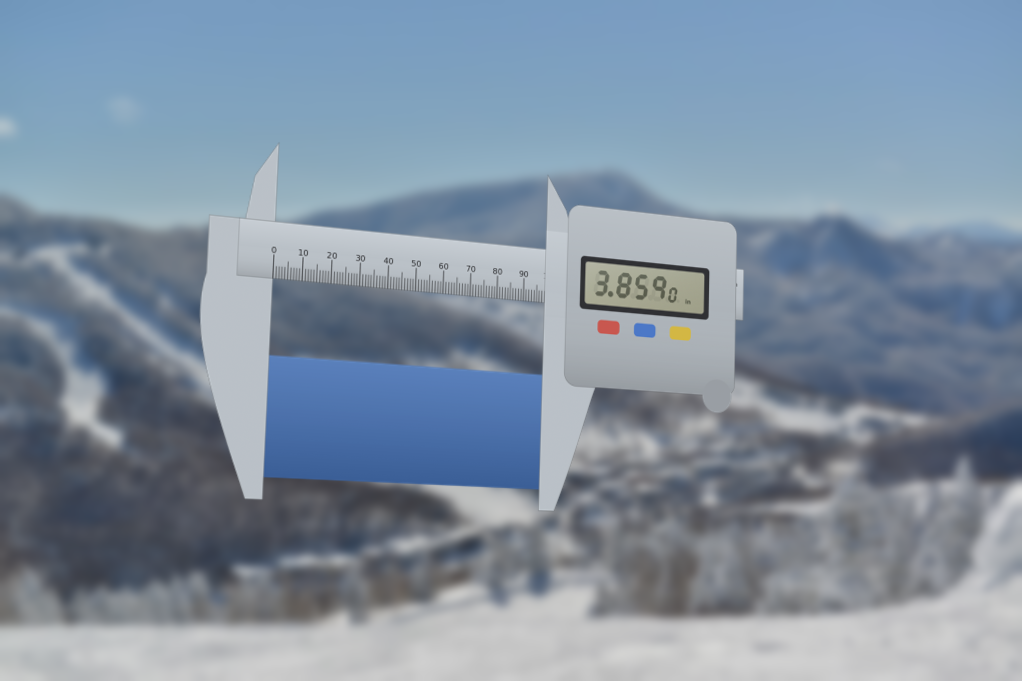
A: 3.8590 in
